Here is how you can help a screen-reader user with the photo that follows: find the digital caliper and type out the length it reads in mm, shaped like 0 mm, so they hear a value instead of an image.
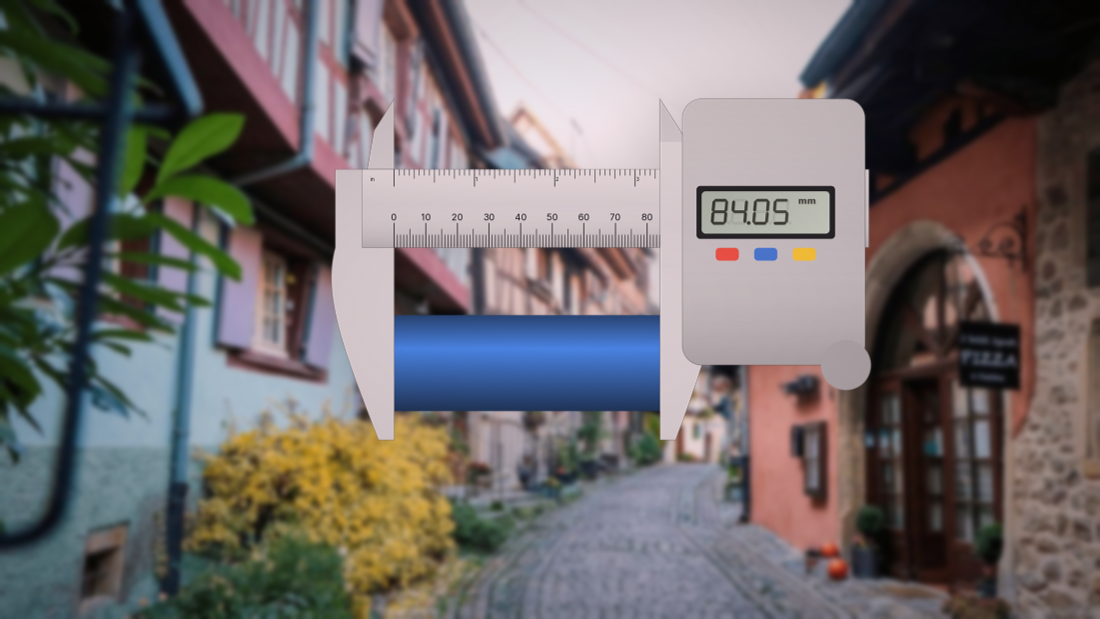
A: 84.05 mm
